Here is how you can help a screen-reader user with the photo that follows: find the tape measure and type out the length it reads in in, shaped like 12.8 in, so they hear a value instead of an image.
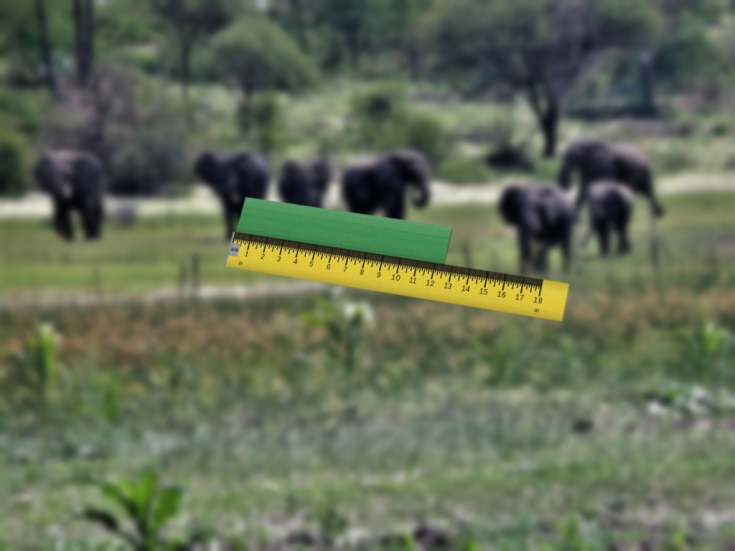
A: 12.5 in
